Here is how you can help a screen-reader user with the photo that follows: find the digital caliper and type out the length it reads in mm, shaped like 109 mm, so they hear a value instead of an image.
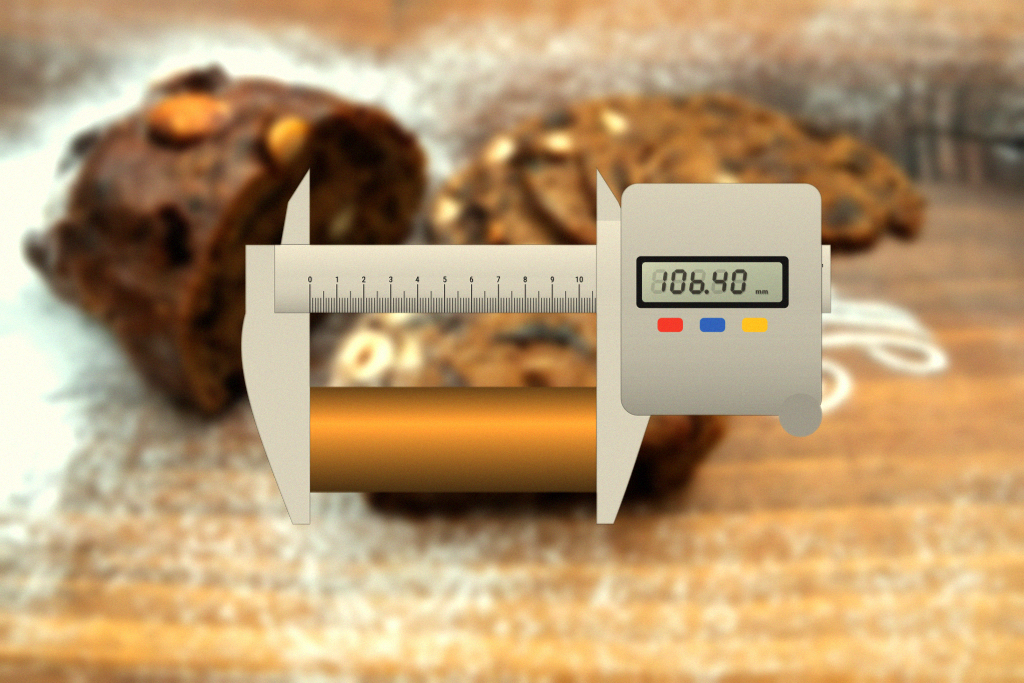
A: 106.40 mm
